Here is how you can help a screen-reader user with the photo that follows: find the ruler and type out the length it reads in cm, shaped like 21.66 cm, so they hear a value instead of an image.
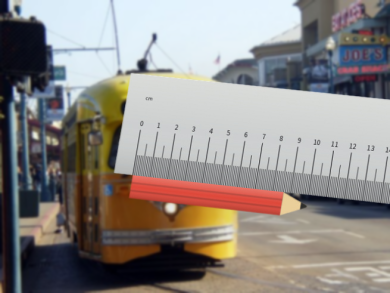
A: 10 cm
